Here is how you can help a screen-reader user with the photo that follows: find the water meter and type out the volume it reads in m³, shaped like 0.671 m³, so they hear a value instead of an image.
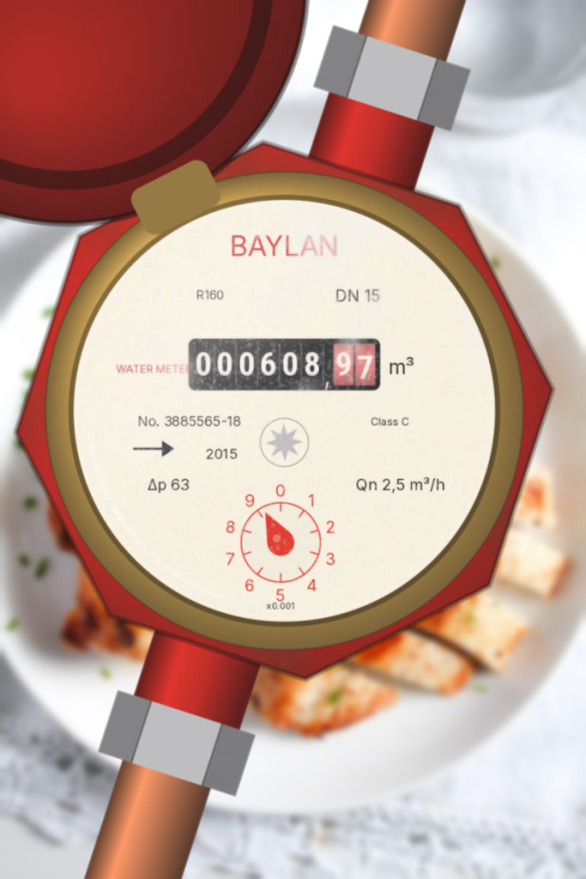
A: 608.969 m³
